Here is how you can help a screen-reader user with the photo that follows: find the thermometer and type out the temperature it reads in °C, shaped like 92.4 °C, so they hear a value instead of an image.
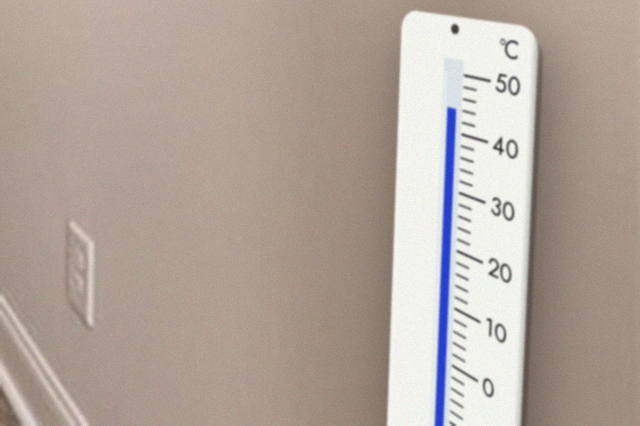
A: 44 °C
